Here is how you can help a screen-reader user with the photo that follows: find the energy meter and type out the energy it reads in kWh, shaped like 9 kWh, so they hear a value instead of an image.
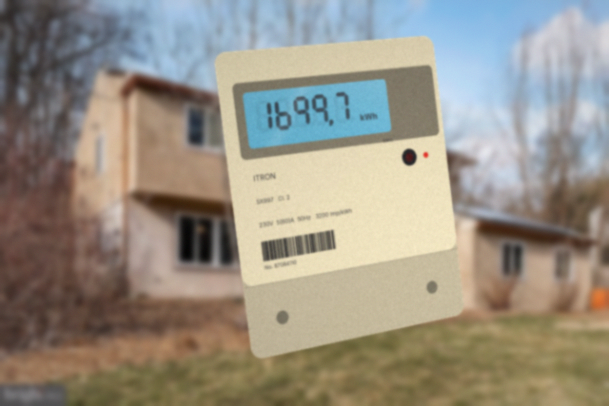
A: 1699.7 kWh
